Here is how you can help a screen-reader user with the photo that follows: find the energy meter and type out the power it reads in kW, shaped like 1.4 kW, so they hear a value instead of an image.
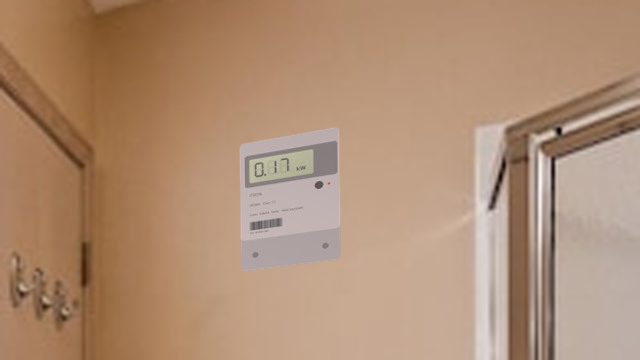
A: 0.17 kW
